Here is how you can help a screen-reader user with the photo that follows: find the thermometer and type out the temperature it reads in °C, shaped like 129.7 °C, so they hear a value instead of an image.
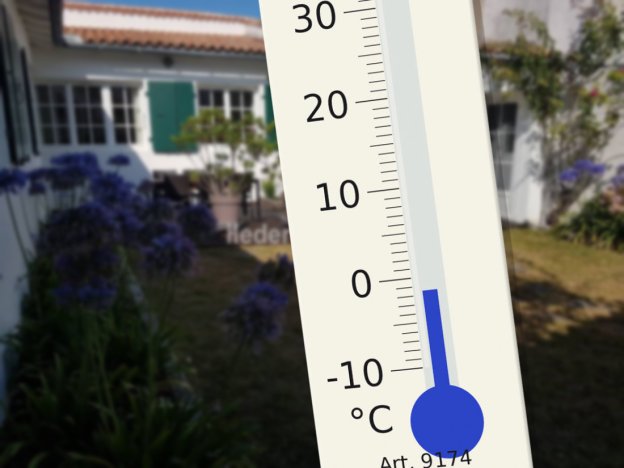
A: -1.5 °C
